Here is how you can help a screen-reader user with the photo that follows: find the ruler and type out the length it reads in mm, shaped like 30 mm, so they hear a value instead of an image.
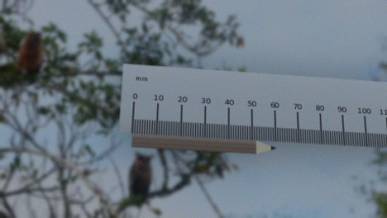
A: 60 mm
